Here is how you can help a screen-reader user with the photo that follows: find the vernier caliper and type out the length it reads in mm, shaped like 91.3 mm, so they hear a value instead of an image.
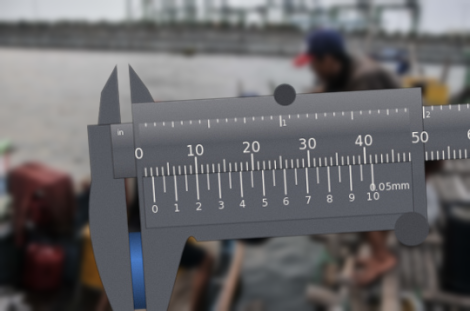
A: 2.2 mm
